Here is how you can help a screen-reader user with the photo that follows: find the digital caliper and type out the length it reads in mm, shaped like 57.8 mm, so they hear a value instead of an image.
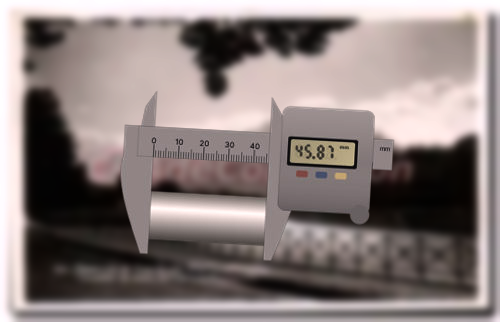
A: 45.87 mm
